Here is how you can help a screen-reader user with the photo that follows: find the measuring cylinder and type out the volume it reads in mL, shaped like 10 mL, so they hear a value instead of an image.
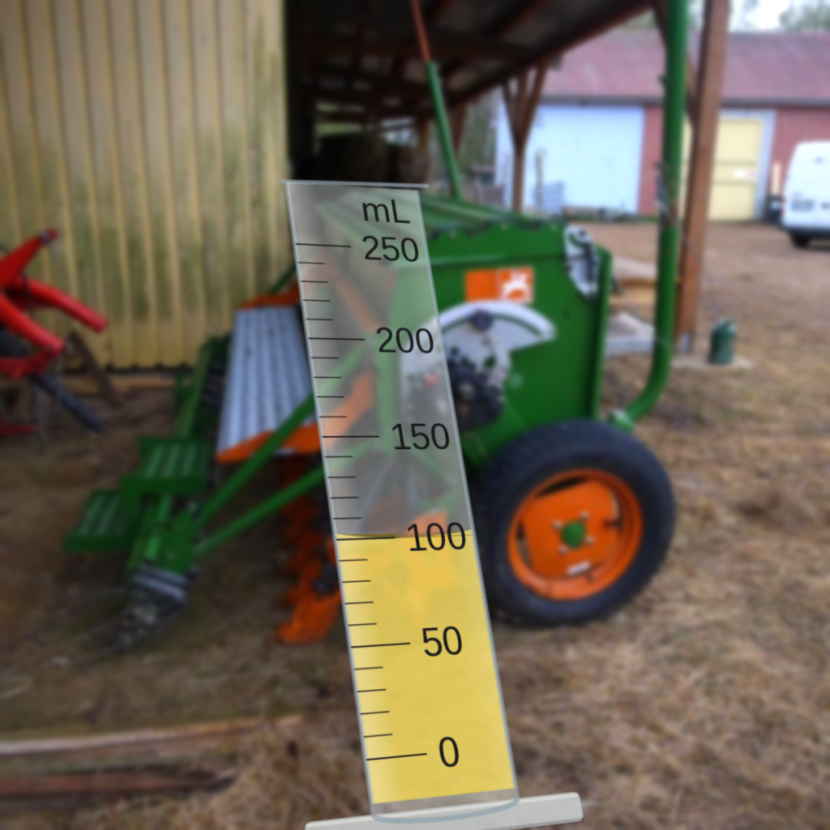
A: 100 mL
